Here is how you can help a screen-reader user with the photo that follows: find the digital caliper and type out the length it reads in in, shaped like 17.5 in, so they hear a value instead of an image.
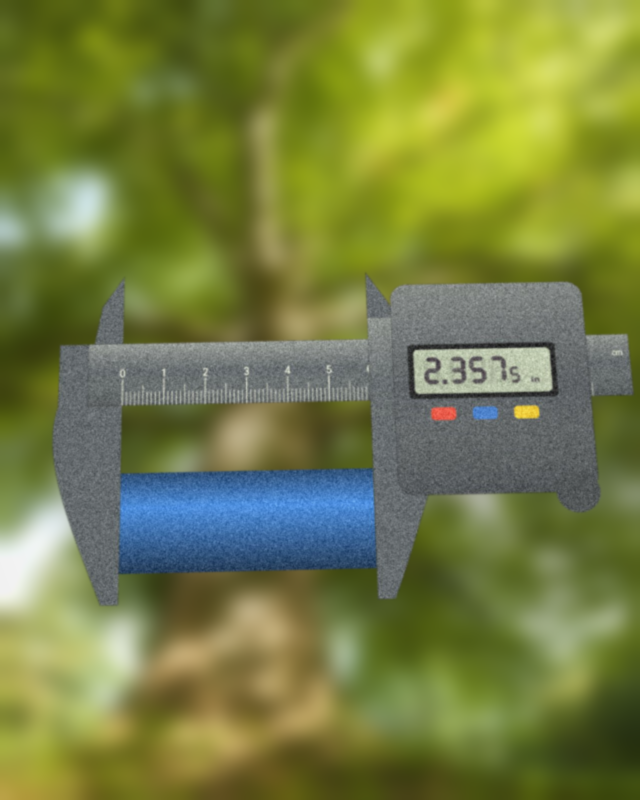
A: 2.3575 in
